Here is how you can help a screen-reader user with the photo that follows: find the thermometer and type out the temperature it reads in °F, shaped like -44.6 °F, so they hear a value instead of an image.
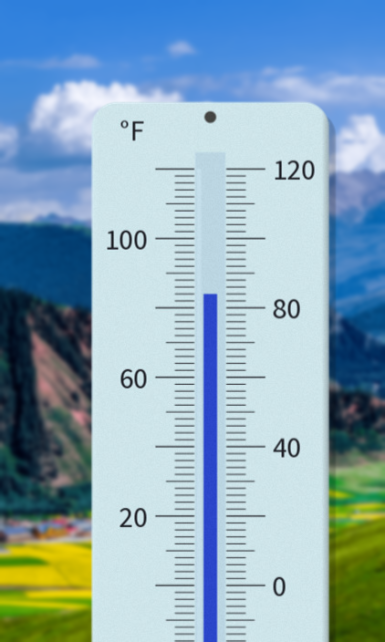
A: 84 °F
